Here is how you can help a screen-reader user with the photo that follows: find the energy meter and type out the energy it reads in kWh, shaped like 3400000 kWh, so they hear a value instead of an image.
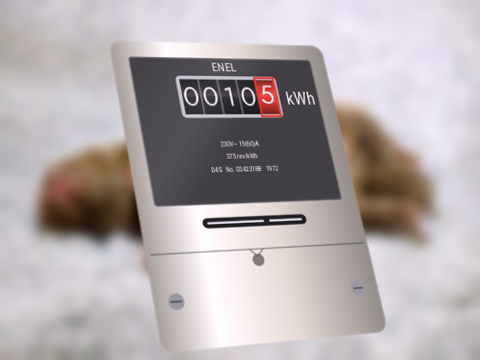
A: 10.5 kWh
